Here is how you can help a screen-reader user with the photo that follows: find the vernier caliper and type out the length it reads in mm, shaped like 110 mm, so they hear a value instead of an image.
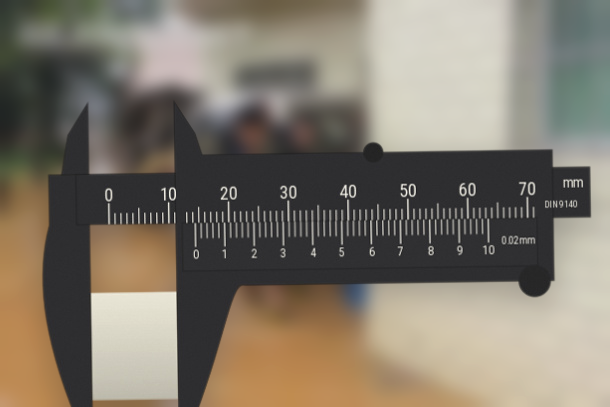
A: 14.4 mm
